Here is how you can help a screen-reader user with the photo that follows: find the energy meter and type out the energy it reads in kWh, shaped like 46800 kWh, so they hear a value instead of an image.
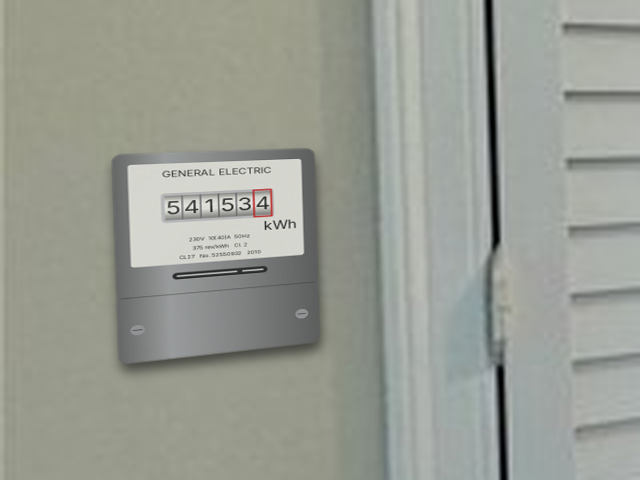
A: 54153.4 kWh
